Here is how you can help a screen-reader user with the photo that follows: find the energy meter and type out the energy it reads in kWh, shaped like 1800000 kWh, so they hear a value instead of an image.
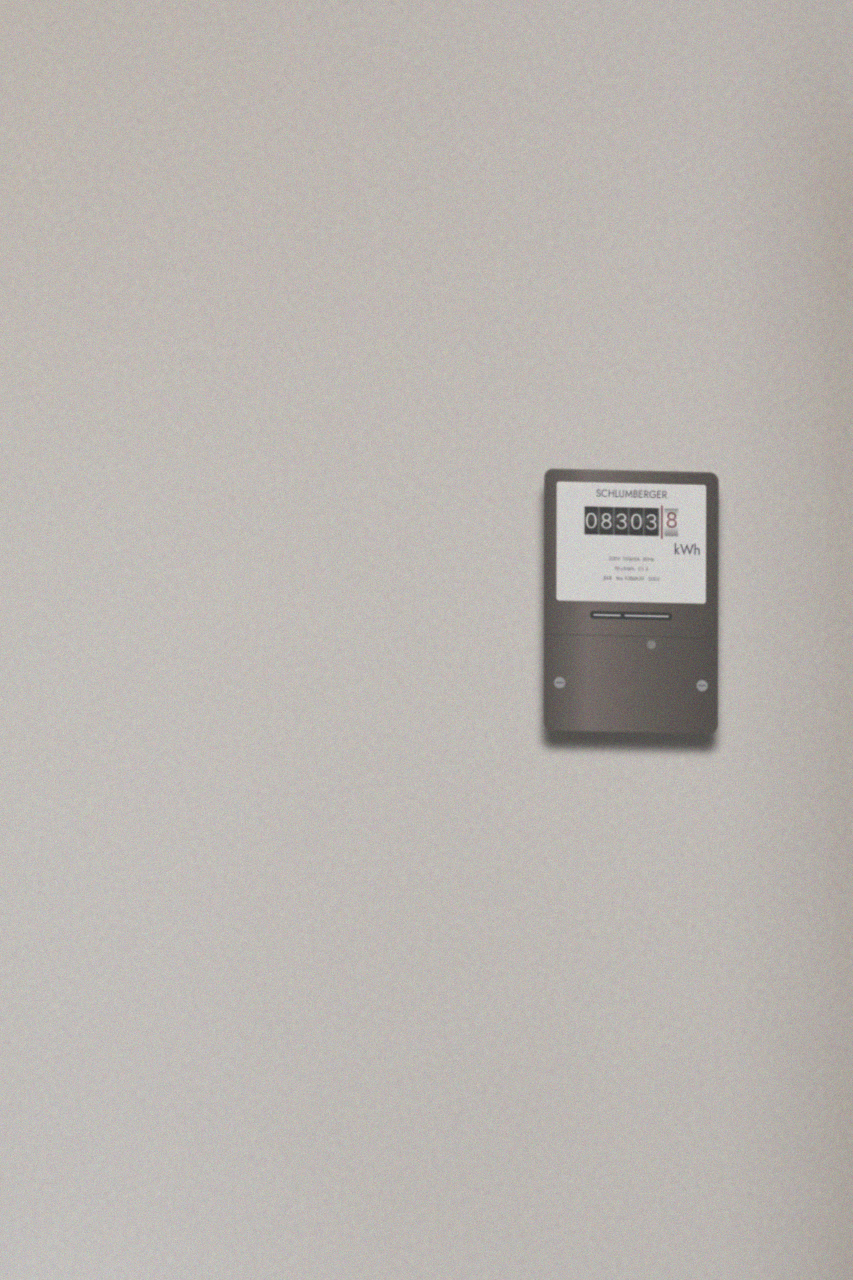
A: 8303.8 kWh
